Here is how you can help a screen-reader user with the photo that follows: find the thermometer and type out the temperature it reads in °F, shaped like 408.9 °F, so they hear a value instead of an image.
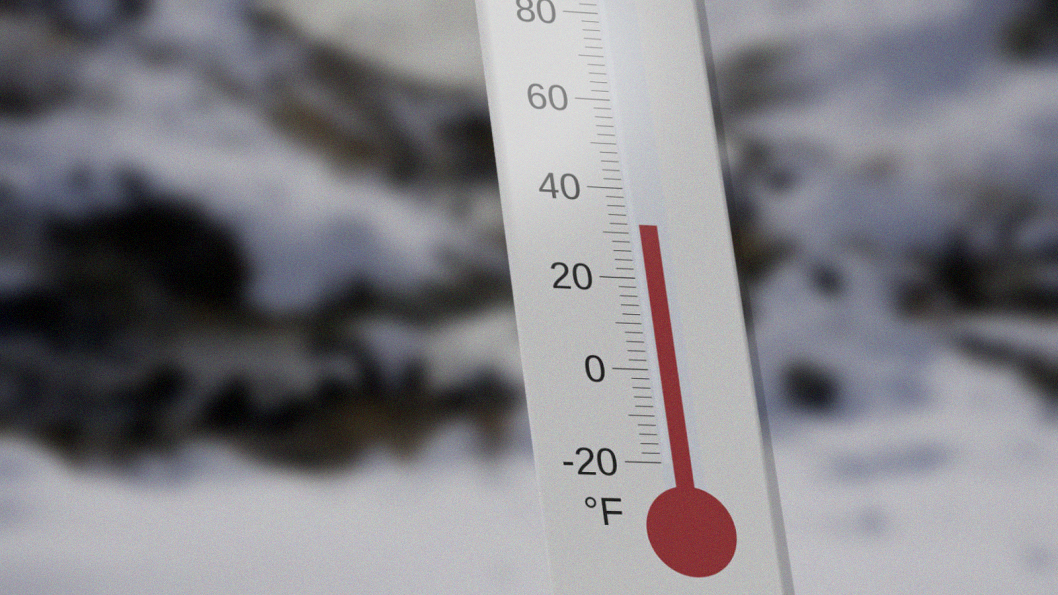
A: 32 °F
